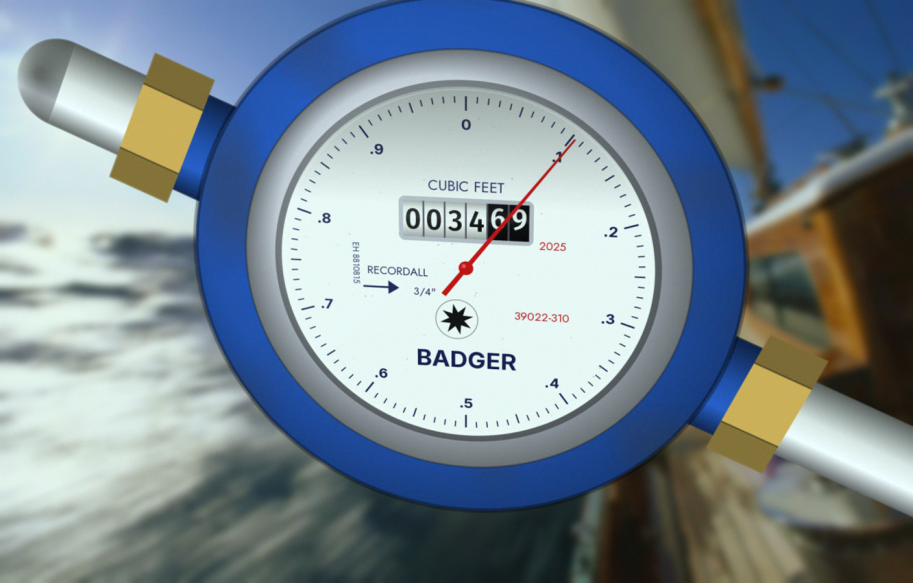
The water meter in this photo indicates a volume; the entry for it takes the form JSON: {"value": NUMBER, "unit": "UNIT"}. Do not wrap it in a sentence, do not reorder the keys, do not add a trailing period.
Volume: {"value": 3469.10, "unit": "ft³"}
